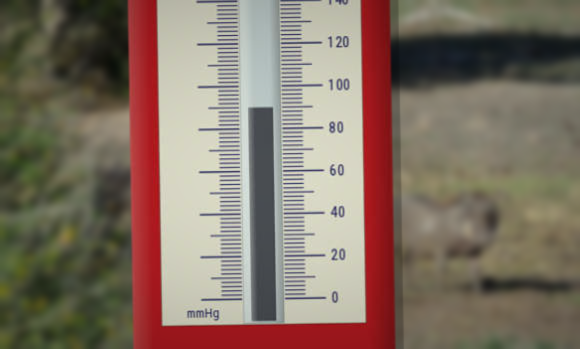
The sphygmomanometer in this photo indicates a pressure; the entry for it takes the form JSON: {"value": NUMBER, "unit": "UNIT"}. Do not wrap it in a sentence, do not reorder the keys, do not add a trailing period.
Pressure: {"value": 90, "unit": "mmHg"}
